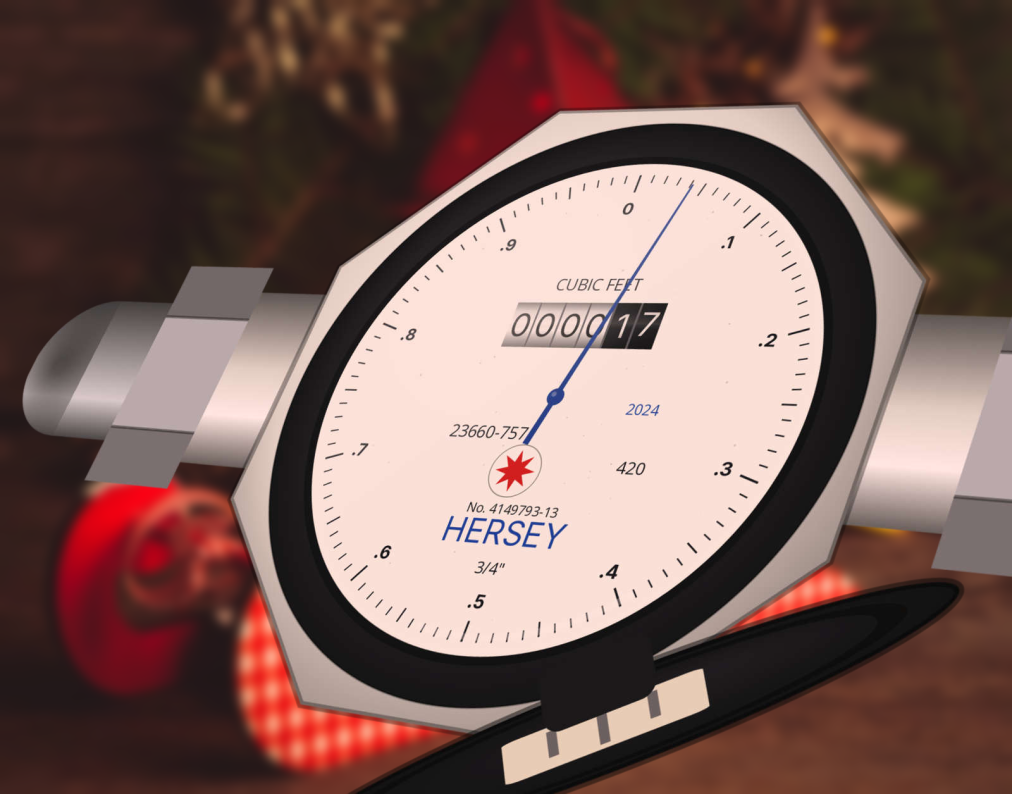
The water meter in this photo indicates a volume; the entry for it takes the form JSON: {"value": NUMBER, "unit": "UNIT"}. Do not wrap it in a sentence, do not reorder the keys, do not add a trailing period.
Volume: {"value": 17.04, "unit": "ft³"}
